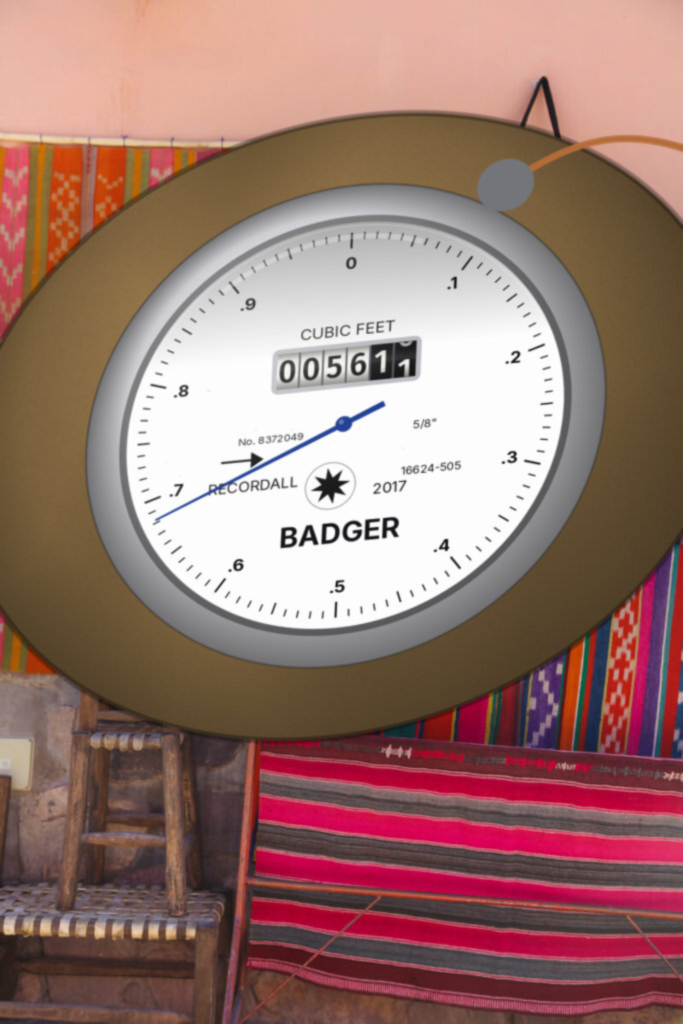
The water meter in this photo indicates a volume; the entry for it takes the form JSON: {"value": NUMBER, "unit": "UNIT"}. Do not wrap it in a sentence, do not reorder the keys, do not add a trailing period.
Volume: {"value": 5610.68, "unit": "ft³"}
